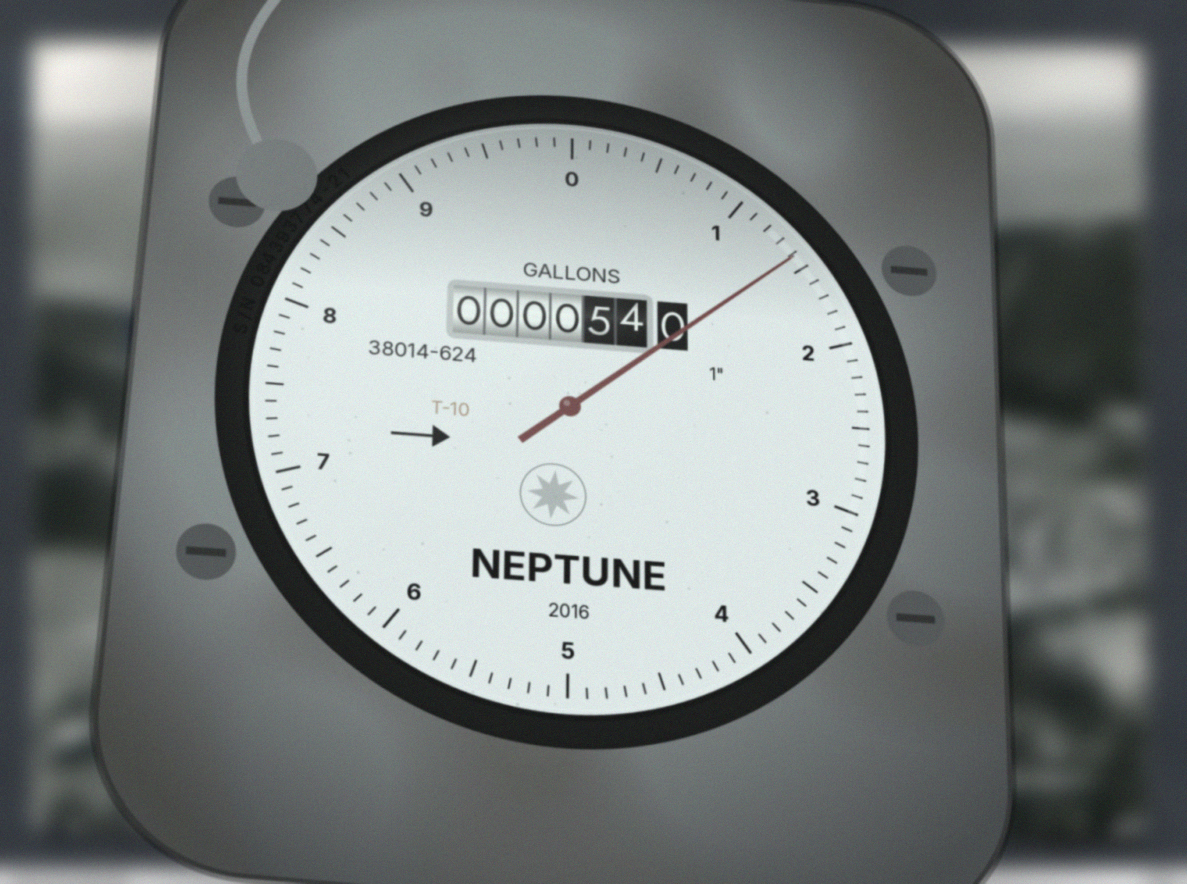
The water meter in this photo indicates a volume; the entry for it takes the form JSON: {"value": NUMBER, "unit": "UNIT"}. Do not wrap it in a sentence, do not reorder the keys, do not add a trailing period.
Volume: {"value": 541.4, "unit": "gal"}
